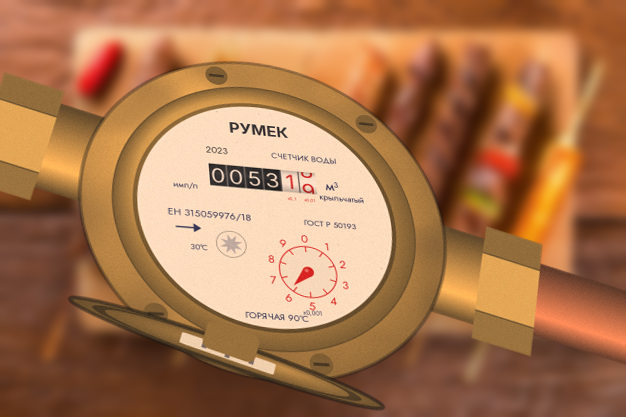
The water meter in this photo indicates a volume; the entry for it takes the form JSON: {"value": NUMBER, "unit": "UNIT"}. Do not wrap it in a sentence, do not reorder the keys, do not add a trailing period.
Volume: {"value": 53.186, "unit": "m³"}
